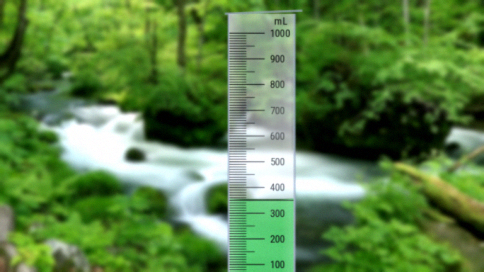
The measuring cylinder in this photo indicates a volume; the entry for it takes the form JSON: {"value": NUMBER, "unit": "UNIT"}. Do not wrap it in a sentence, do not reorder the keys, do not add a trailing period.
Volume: {"value": 350, "unit": "mL"}
